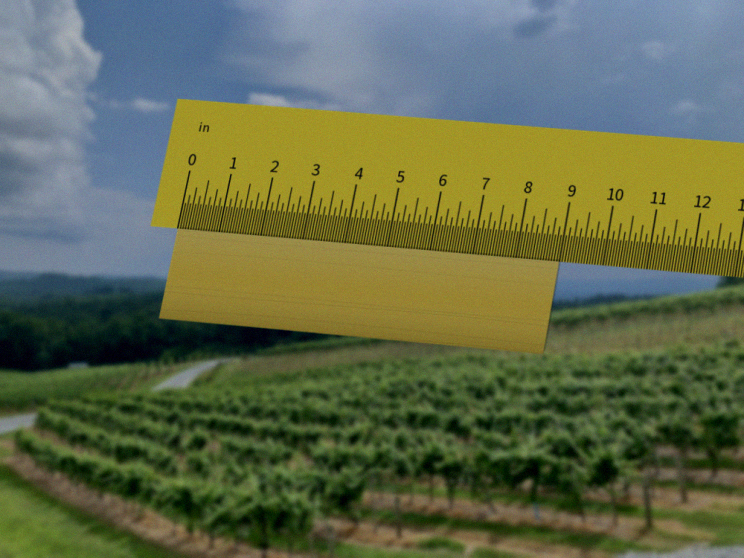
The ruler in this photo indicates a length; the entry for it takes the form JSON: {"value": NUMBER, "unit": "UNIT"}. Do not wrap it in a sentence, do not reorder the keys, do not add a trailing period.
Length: {"value": 9, "unit": "in"}
